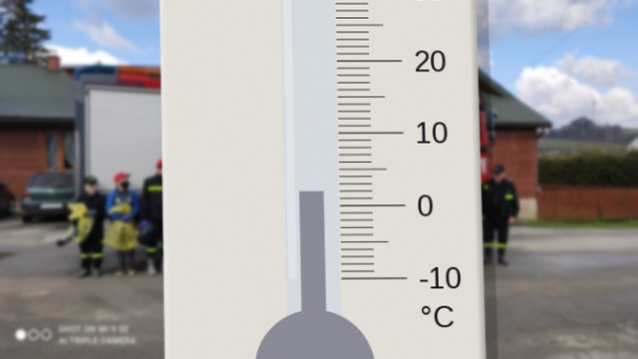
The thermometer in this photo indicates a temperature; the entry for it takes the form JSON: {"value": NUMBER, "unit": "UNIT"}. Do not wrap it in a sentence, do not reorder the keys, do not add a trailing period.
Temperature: {"value": 2, "unit": "°C"}
